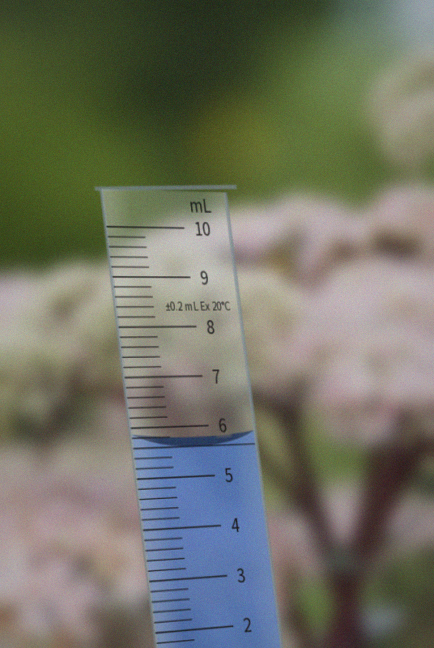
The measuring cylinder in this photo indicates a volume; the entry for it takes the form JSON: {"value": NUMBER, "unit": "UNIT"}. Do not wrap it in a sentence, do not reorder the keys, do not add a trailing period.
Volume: {"value": 5.6, "unit": "mL"}
